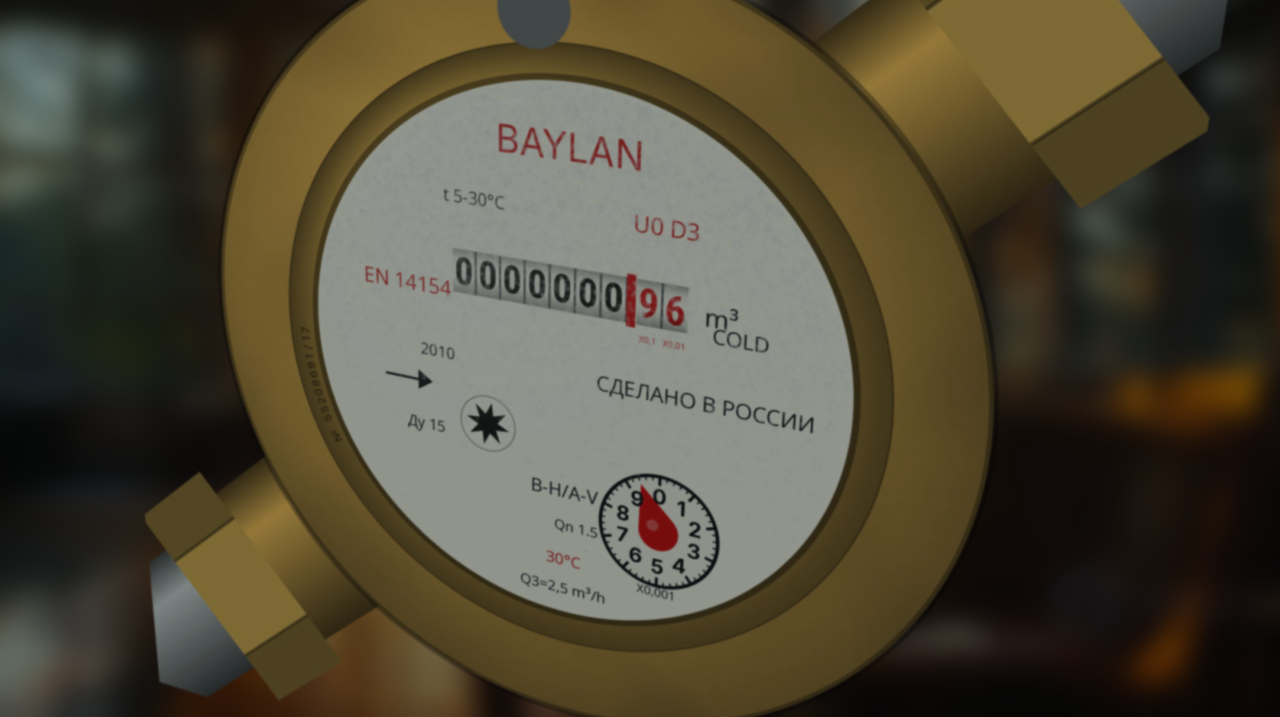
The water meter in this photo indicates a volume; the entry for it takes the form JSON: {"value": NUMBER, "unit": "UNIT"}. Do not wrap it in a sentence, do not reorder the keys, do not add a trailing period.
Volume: {"value": 0.959, "unit": "m³"}
